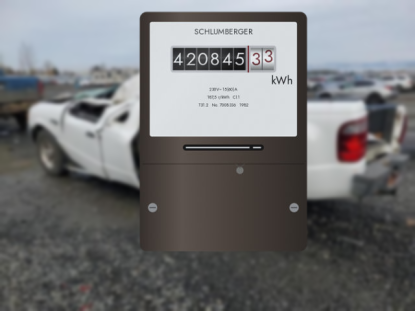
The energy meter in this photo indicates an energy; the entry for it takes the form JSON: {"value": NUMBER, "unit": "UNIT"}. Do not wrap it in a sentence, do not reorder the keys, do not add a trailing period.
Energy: {"value": 420845.33, "unit": "kWh"}
